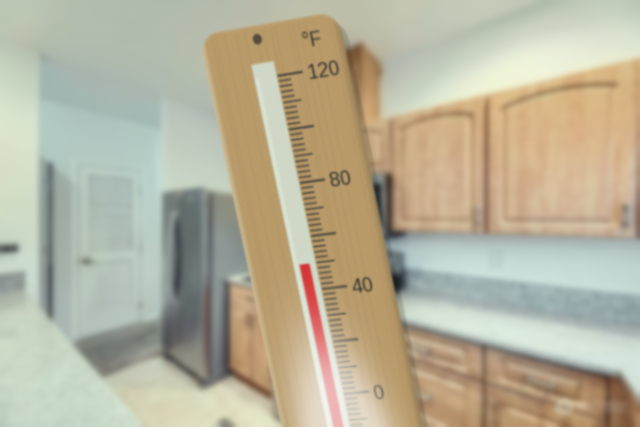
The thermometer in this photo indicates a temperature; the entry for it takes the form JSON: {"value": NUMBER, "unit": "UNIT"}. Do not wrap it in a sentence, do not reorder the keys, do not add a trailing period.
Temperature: {"value": 50, "unit": "°F"}
